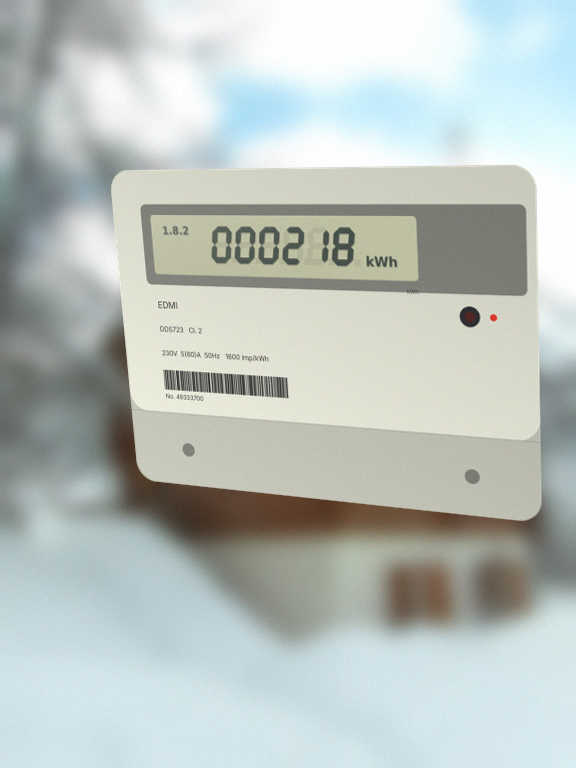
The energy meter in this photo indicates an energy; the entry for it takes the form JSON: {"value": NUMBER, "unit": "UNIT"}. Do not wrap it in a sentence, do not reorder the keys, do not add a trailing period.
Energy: {"value": 218, "unit": "kWh"}
